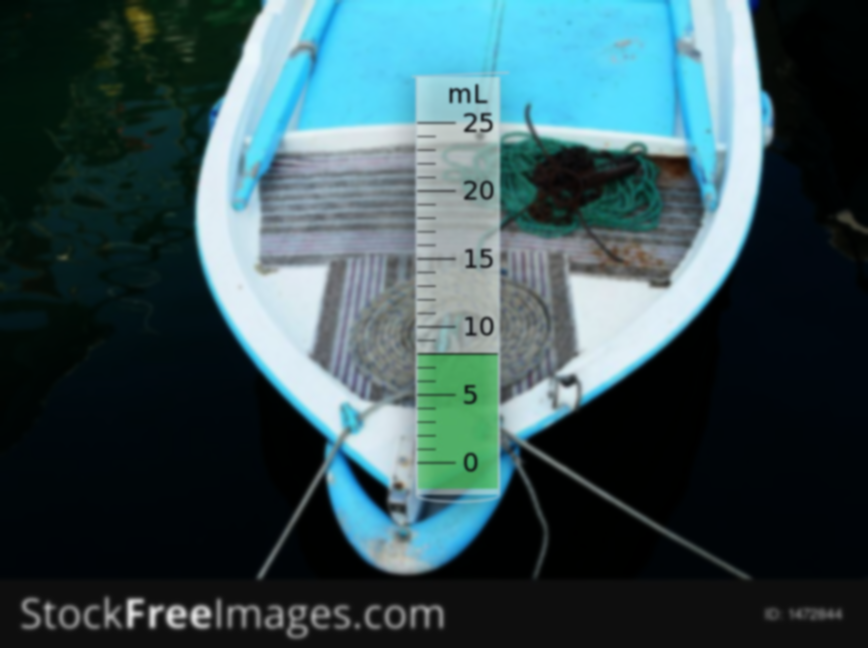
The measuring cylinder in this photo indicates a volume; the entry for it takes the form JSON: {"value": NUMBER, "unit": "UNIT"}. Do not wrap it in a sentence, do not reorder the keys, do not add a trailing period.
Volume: {"value": 8, "unit": "mL"}
